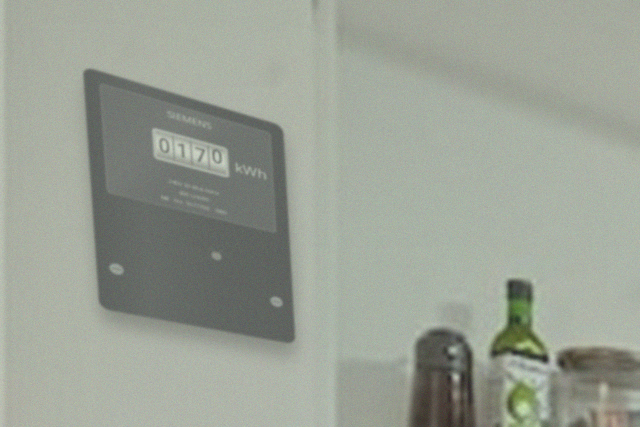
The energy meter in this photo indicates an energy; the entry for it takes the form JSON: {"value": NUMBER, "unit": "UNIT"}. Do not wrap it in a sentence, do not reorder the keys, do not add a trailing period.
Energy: {"value": 170, "unit": "kWh"}
